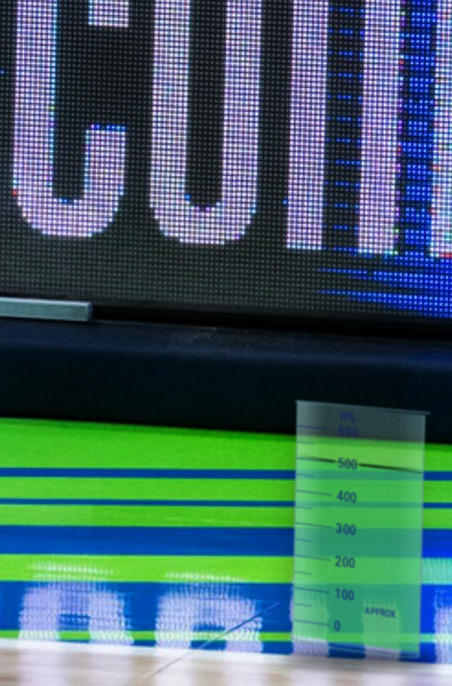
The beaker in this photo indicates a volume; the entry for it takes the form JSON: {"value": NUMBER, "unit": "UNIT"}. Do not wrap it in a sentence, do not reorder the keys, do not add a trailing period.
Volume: {"value": 500, "unit": "mL"}
